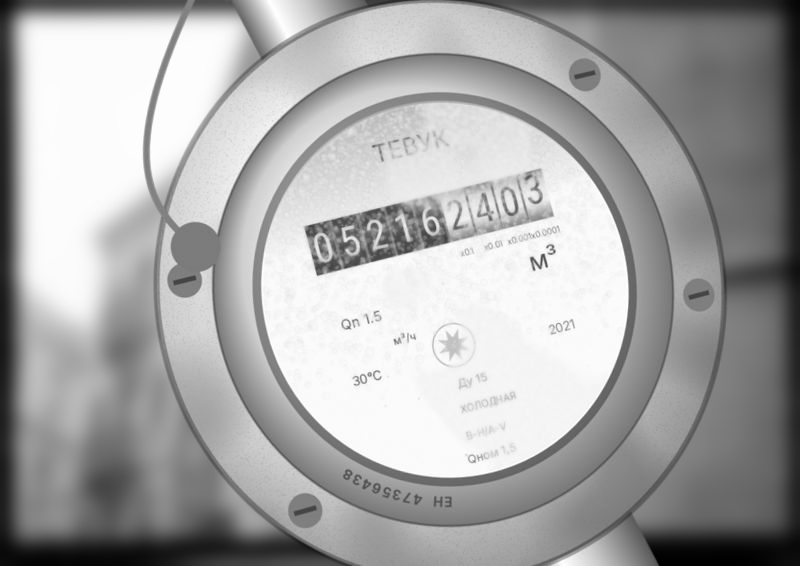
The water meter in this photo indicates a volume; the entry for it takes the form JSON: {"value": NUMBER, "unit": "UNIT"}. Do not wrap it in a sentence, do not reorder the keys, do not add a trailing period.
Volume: {"value": 5216.2403, "unit": "m³"}
